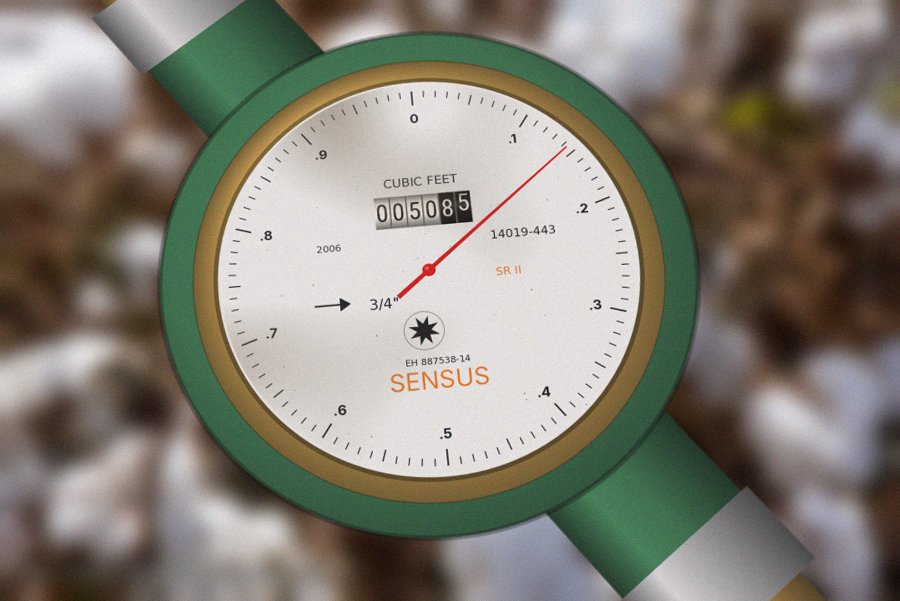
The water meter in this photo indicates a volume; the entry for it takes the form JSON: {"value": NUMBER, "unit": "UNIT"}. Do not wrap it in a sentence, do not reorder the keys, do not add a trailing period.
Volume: {"value": 5085.14, "unit": "ft³"}
